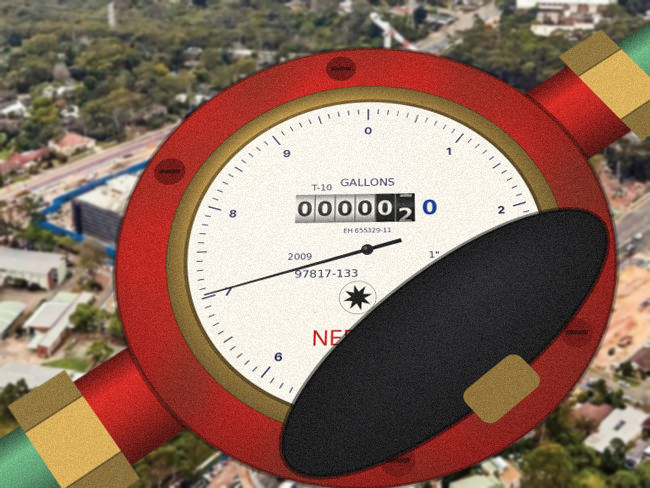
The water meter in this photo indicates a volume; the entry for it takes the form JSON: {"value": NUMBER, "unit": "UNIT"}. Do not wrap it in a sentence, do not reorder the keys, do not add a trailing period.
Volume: {"value": 17.0, "unit": "gal"}
